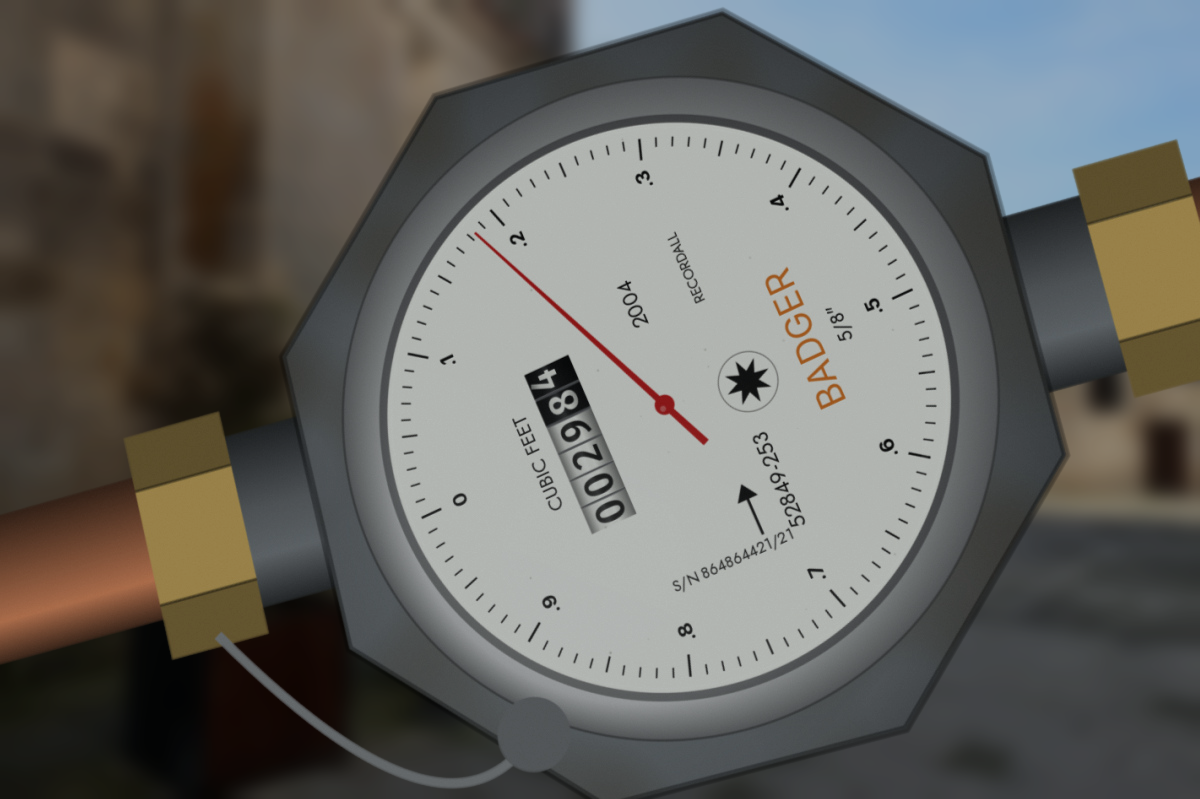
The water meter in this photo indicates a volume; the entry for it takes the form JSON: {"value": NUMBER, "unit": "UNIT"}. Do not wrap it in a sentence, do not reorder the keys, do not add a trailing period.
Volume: {"value": 2984.18, "unit": "ft³"}
